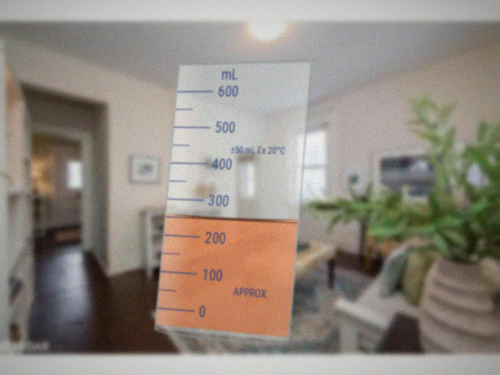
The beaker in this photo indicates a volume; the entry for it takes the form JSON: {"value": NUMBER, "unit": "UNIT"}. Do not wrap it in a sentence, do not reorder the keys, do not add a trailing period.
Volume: {"value": 250, "unit": "mL"}
